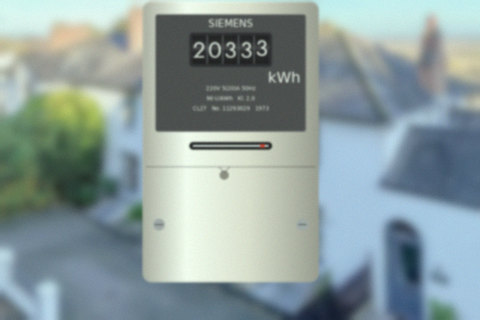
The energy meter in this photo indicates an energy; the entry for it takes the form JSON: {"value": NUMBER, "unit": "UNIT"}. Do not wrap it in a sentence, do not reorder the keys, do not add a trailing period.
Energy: {"value": 20333, "unit": "kWh"}
